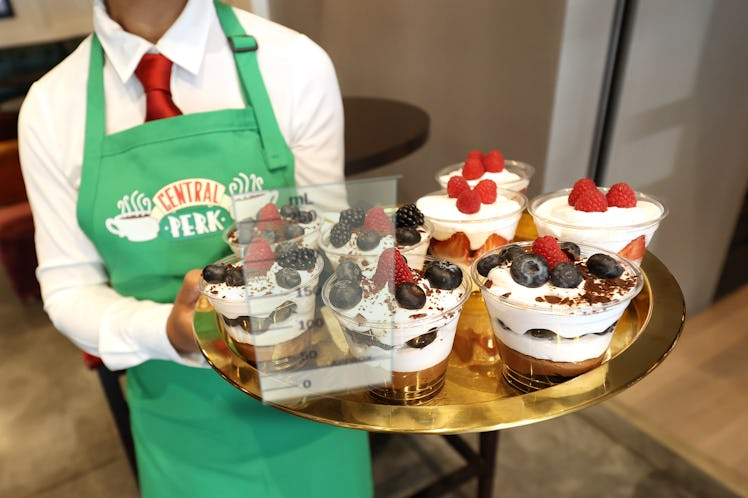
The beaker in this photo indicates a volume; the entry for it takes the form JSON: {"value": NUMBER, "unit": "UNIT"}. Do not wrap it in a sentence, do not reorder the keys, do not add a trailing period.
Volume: {"value": 25, "unit": "mL"}
